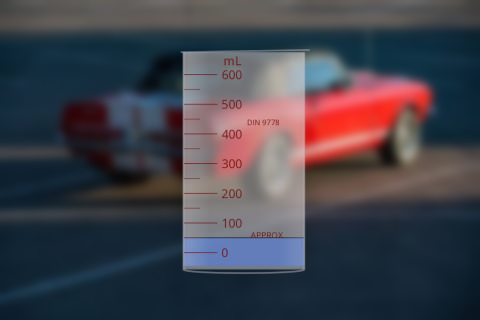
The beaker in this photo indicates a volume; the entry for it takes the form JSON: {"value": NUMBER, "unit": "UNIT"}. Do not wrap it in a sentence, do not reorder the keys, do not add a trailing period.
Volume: {"value": 50, "unit": "mL"}
